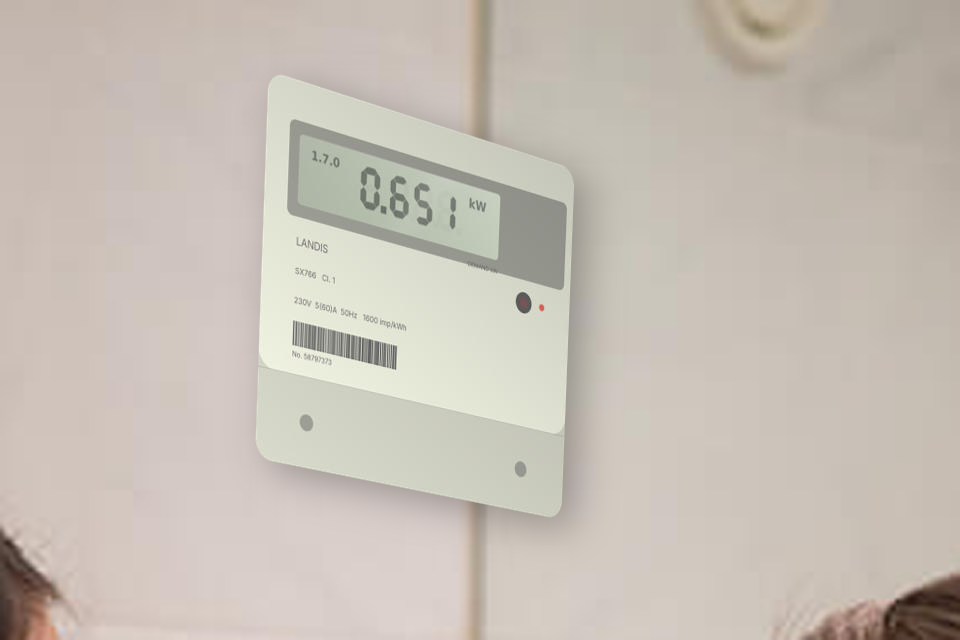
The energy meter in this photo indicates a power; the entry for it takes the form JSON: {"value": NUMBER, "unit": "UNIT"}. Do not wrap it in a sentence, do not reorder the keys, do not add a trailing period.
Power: {"value": 0.651, "unit": "kW"}
